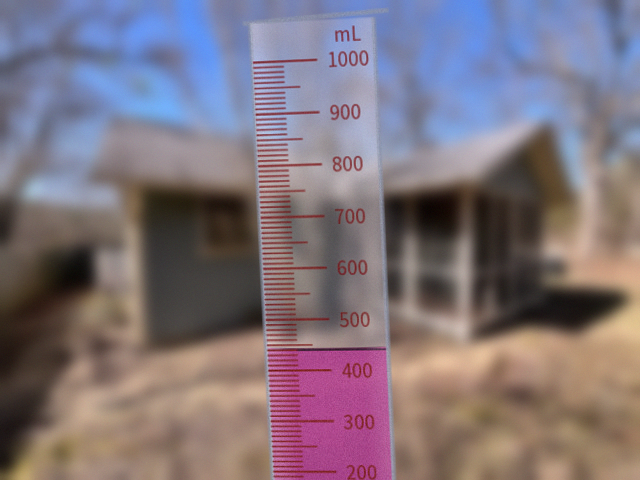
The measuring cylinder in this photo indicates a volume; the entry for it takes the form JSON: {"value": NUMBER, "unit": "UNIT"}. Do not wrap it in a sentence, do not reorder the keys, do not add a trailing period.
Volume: {"value": 440, "unit": "mL"}
